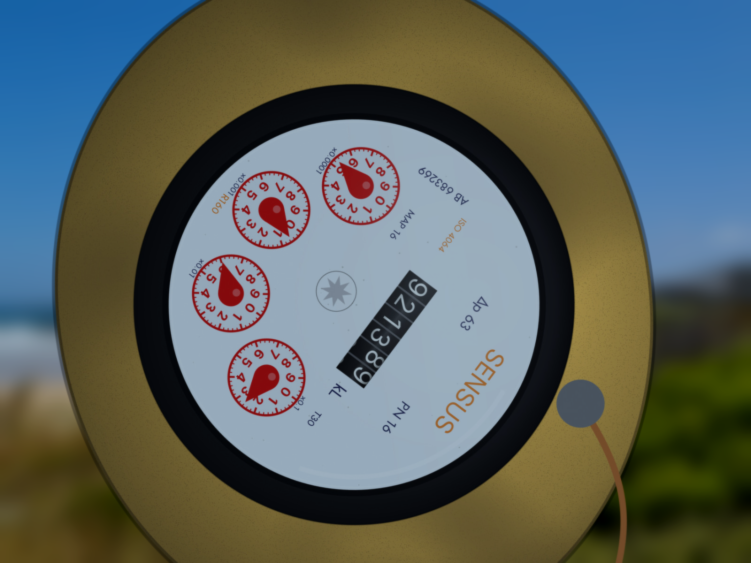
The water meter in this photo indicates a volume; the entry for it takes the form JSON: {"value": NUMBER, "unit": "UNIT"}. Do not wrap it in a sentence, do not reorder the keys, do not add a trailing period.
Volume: {"value": 921389.2605, "unit": "kL"}
